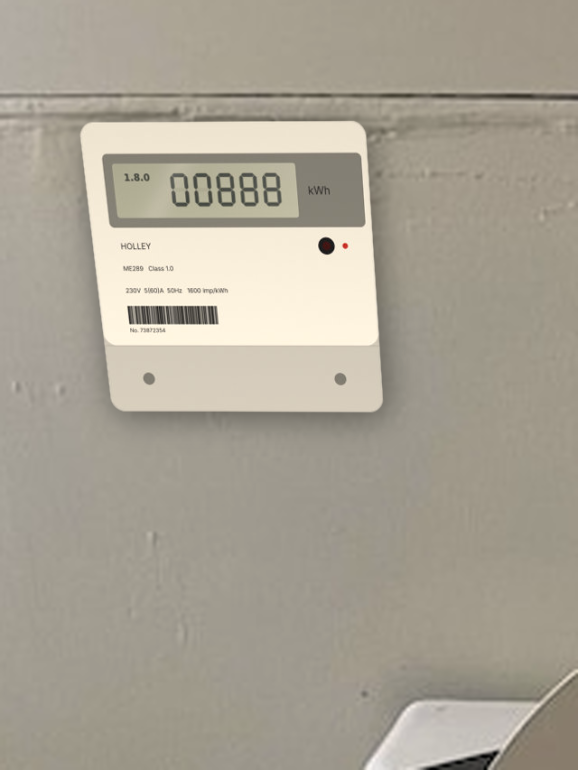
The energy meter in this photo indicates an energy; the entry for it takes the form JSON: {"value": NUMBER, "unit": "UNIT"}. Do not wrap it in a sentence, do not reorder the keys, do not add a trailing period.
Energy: {"value": 888, "unit": "kWh"}
